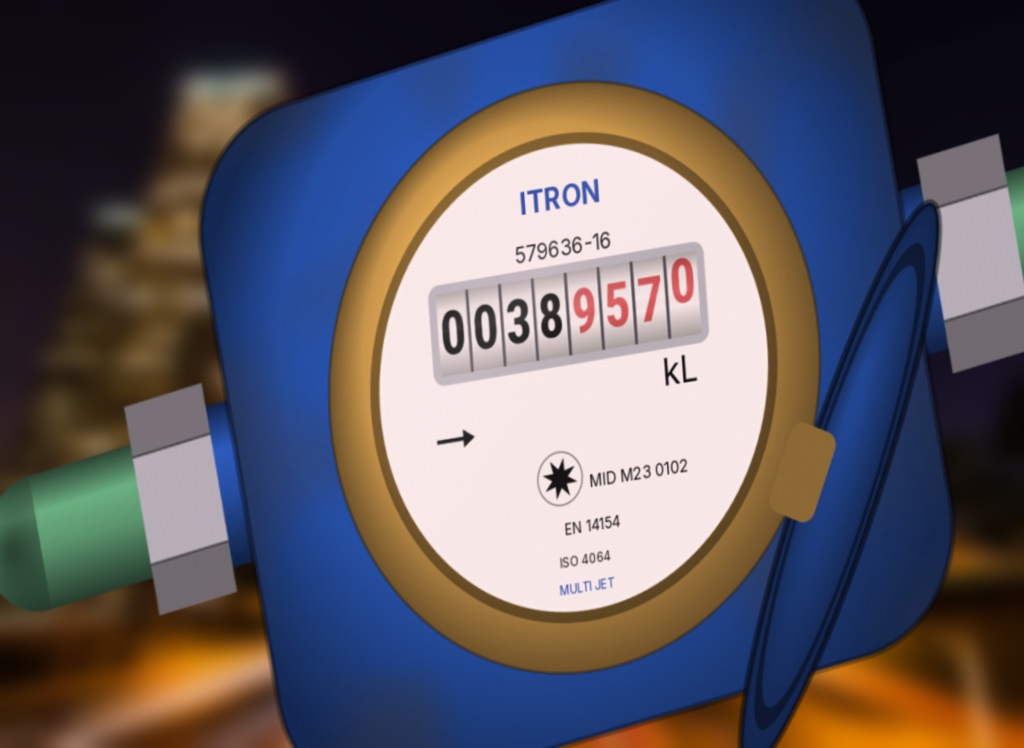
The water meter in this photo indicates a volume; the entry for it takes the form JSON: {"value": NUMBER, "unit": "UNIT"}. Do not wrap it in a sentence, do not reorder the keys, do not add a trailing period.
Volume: {"value": 38.9570, "unit": "kL"}
